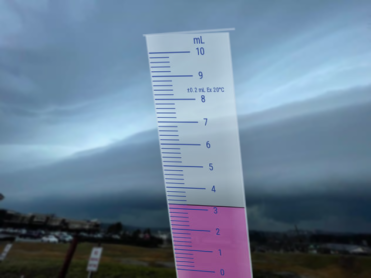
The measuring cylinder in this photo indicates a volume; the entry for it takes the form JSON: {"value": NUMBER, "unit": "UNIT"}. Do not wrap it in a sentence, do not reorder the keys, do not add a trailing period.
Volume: {"value": 3.2, "unit": "mL"}
